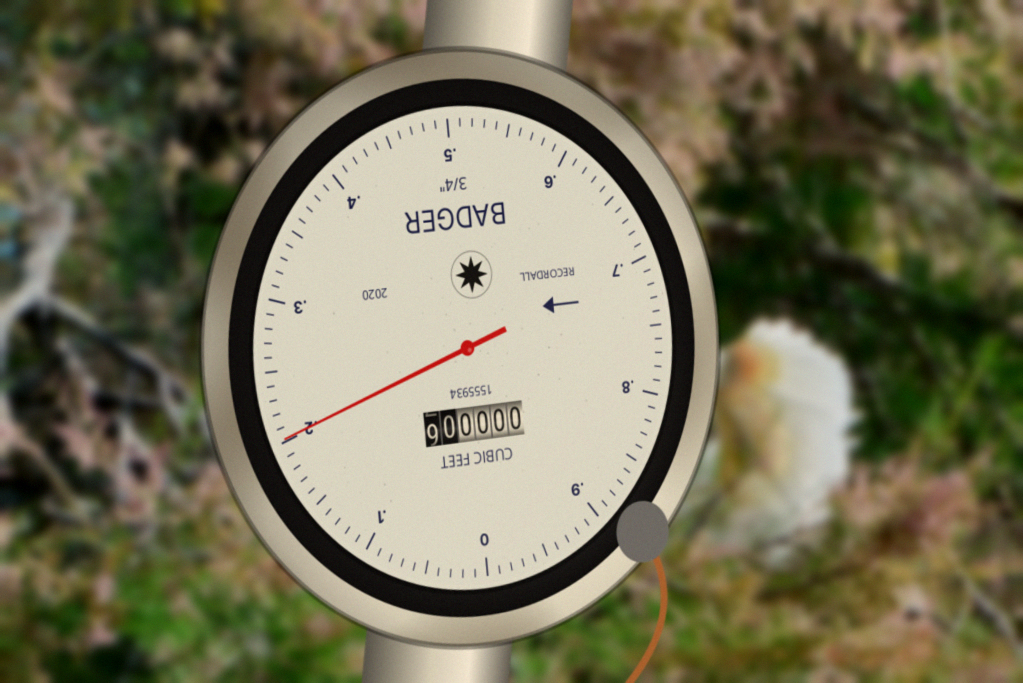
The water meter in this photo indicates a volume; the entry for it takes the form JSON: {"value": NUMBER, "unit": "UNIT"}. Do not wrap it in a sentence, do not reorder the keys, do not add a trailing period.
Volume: {"value": 6.20, "unit": "ft³"}
